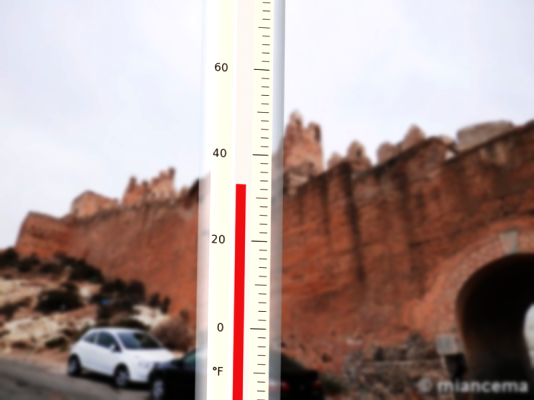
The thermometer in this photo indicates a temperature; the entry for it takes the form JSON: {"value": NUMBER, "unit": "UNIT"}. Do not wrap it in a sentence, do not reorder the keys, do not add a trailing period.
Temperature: {"value": 33, "unit": "°F"}
